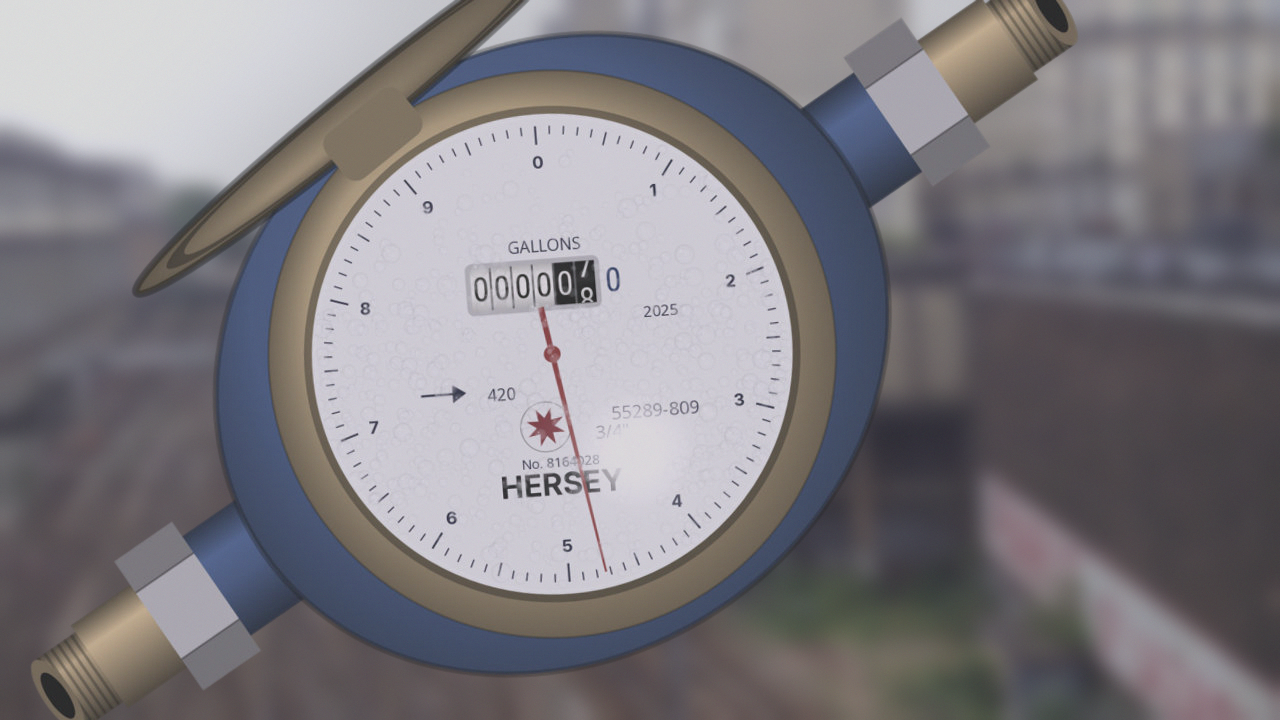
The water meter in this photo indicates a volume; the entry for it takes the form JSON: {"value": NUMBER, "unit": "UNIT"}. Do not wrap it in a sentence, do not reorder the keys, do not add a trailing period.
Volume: {"value": 74.7, "unit": "gal"}
